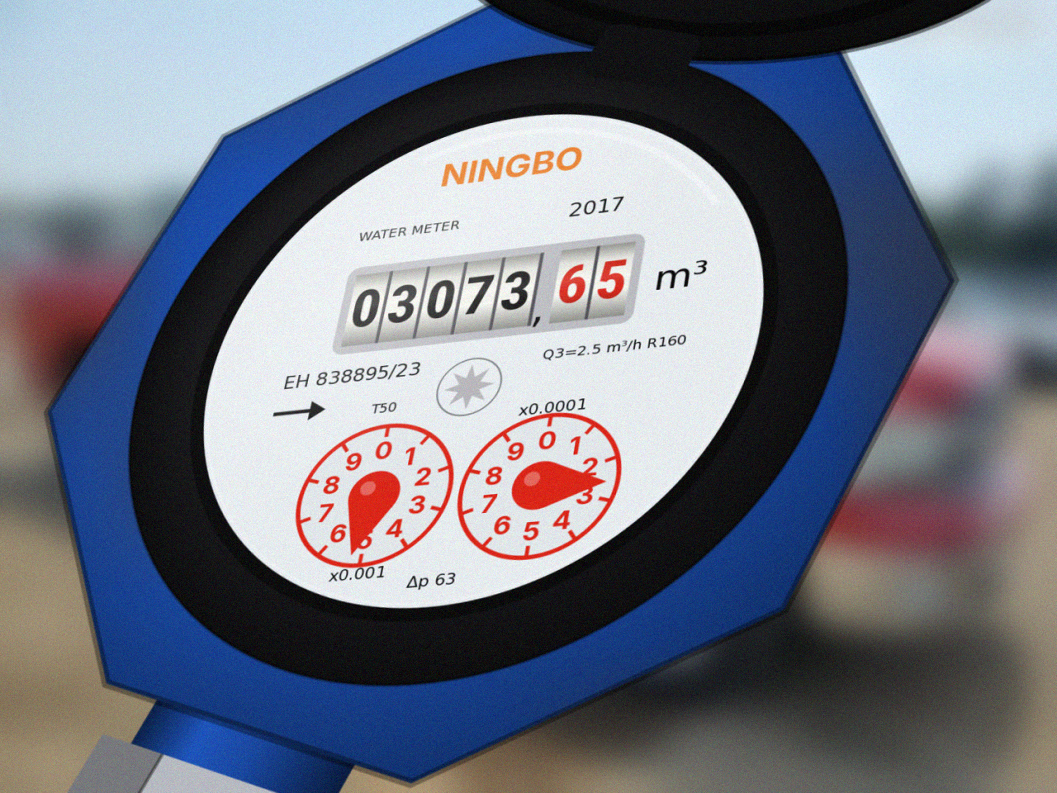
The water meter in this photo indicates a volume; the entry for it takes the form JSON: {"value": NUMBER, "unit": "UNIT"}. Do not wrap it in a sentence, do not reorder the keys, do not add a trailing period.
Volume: {"value": 3073.6552, "unit": "m³"}
